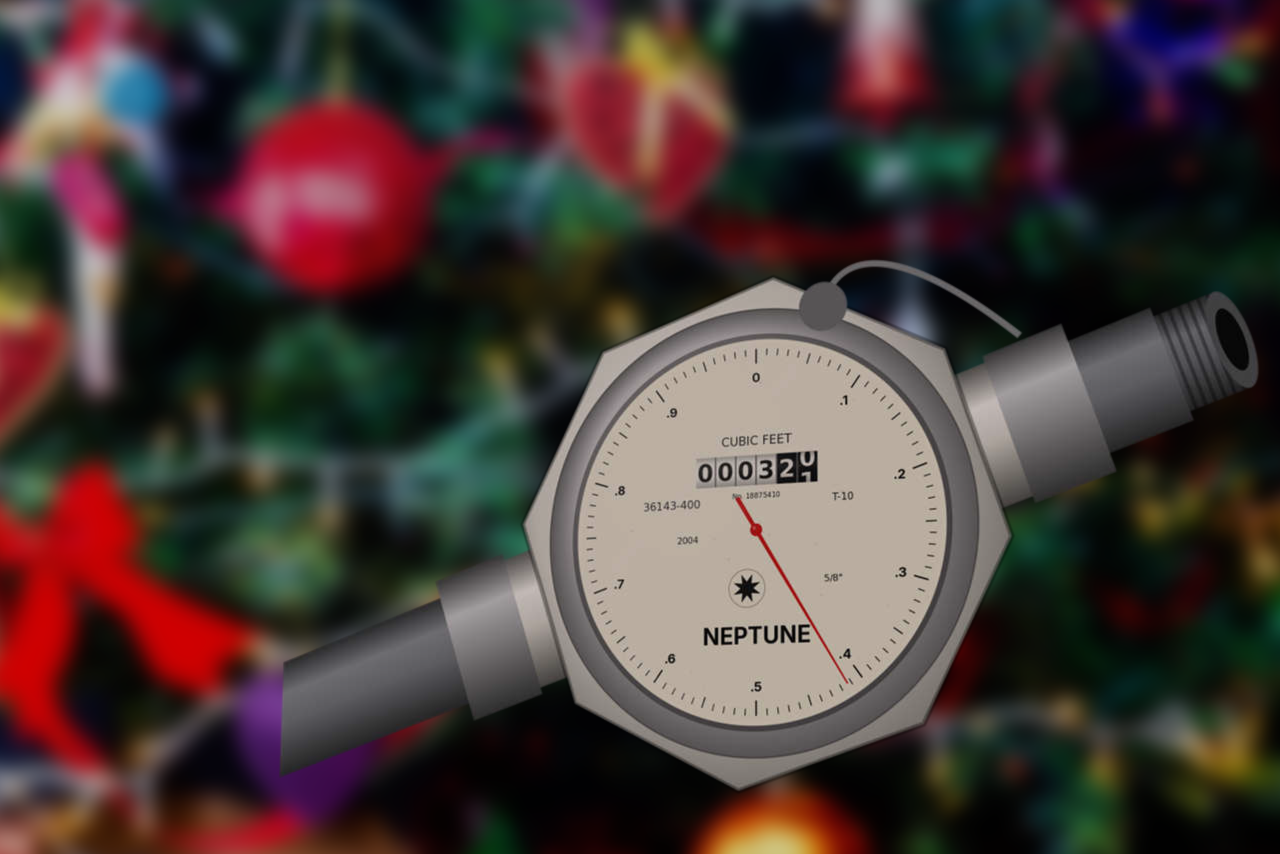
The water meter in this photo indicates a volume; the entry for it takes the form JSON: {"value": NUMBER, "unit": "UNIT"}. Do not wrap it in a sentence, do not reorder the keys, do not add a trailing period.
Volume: {"value": 320.41, "unit": "ft³"}
